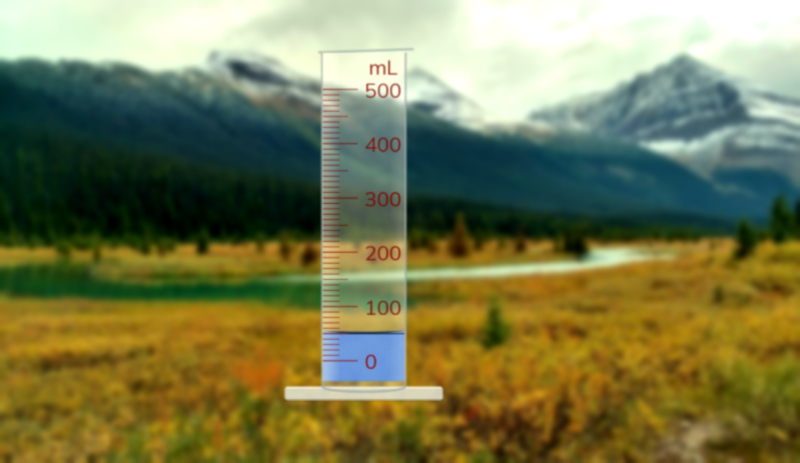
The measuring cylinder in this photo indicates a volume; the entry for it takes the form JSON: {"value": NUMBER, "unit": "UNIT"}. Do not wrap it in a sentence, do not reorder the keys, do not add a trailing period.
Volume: {"value": 50, "unit": "mL"}
